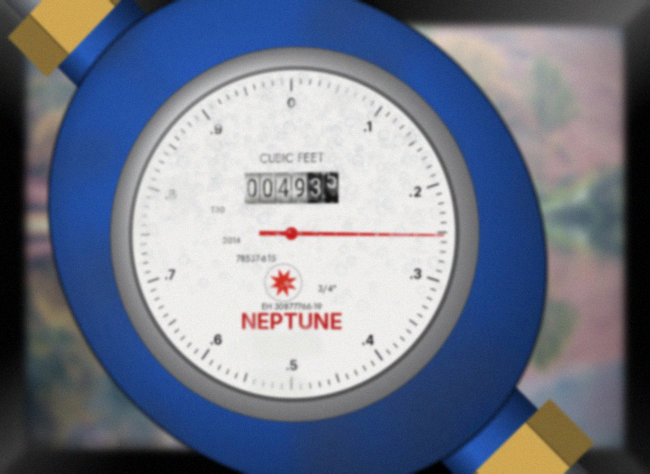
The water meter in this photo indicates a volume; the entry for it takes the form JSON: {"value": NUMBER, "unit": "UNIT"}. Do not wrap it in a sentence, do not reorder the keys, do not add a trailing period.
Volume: {"value": 4935.25, "unit": "ft³"}
